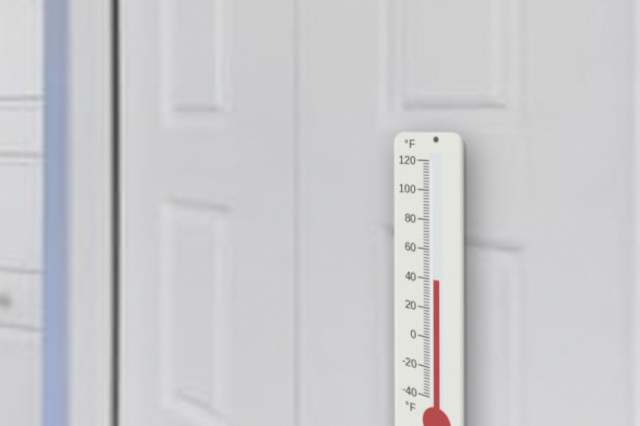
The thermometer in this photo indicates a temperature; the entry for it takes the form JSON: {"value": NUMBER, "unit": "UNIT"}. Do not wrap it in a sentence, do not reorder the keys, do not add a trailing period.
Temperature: {"value": 40, "unit": "°F"}
